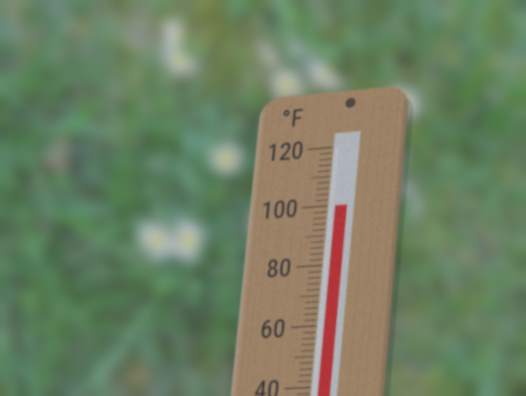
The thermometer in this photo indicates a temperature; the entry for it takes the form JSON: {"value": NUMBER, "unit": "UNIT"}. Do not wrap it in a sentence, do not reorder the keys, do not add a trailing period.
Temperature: {"value": 100, "unit": "°F"}
